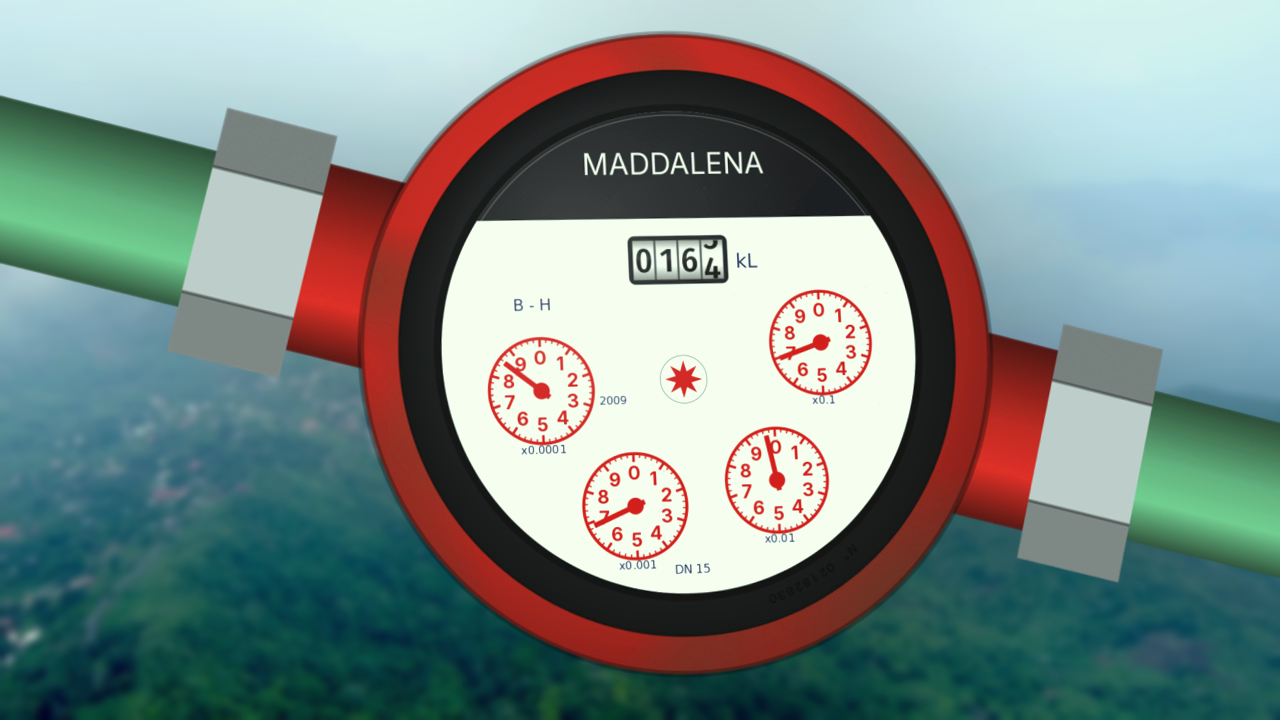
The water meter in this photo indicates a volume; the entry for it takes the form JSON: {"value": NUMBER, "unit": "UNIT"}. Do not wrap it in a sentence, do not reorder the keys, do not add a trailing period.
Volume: {"value": 163.6968, "unit": "kL"}
